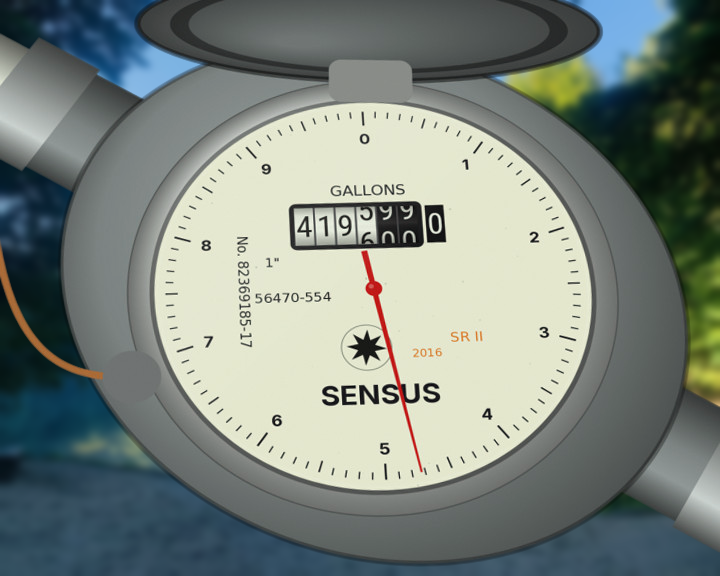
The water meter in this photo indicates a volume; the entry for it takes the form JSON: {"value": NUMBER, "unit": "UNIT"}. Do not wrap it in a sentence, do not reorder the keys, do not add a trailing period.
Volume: {"value": 4195994.7, "unit": "gal"}
